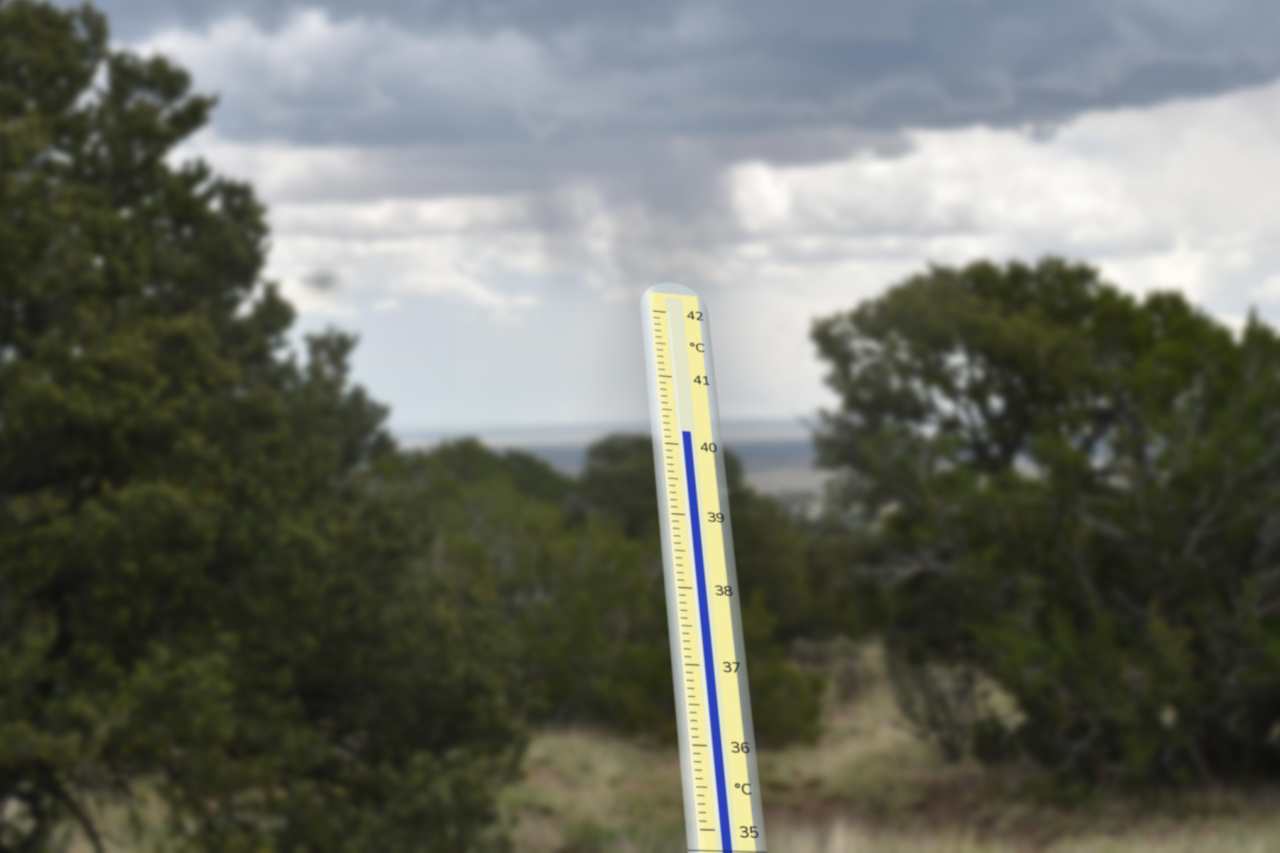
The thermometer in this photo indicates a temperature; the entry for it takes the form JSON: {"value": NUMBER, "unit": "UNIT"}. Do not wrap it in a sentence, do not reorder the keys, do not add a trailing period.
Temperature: {"value": 40.2, "unit": "°C"}
